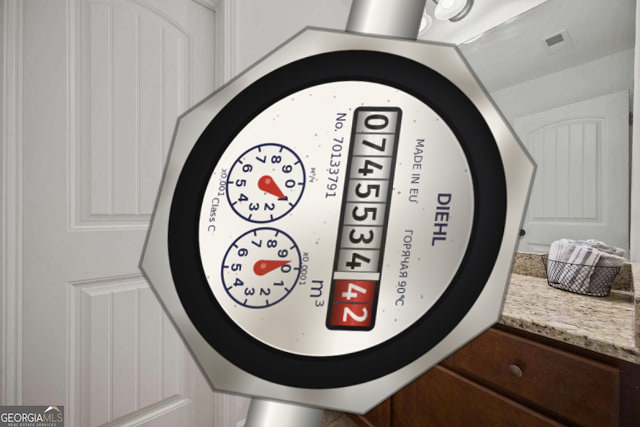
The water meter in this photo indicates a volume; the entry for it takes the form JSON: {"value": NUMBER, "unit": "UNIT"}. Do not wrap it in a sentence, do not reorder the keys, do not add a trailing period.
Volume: {"value": 745534.4209, "unit": "m³"}
